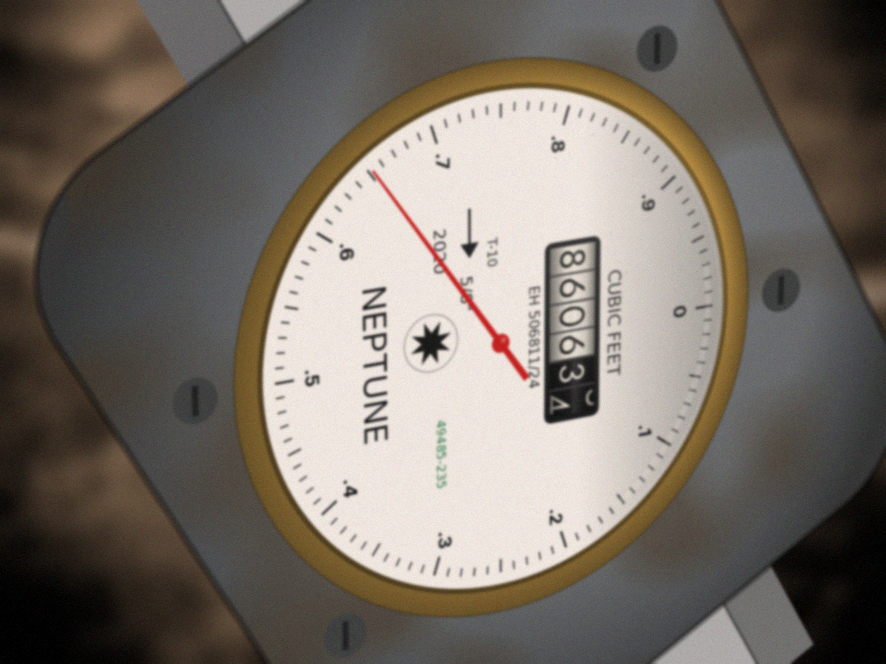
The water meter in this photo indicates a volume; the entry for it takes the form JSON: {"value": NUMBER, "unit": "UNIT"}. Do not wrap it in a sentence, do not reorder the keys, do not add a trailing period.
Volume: {"value": 860633.65, "unit": "ft³"}
